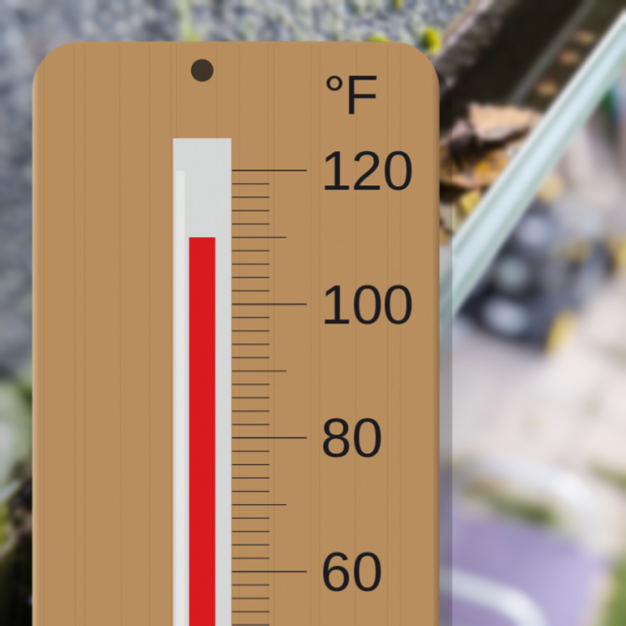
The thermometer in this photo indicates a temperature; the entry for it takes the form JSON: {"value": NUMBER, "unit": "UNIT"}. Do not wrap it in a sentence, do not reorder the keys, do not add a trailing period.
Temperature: {"value": 110, "unit": "°F"}
